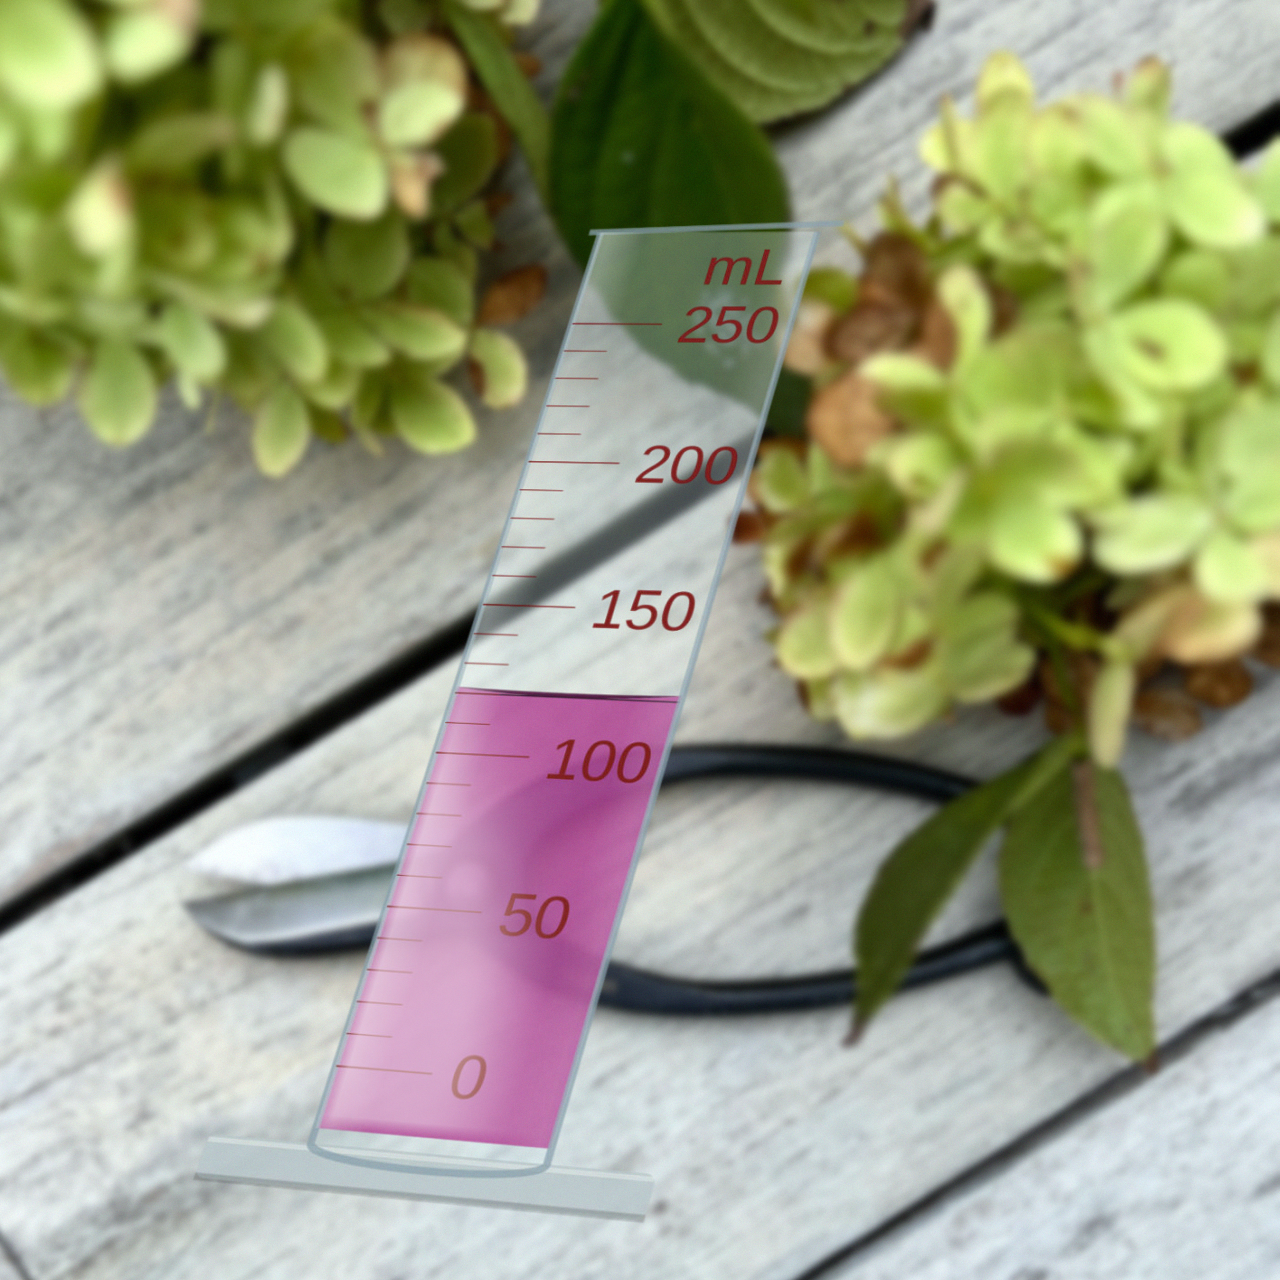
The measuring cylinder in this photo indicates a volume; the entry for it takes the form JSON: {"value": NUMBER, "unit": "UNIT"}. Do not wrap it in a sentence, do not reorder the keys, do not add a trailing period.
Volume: {"value": 120, "unit": "mL"}
